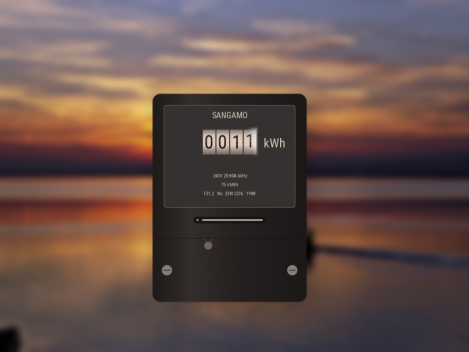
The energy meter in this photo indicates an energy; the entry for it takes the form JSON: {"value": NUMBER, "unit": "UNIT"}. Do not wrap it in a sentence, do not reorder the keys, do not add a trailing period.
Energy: {"value": 11, "unit": "kWh"}
